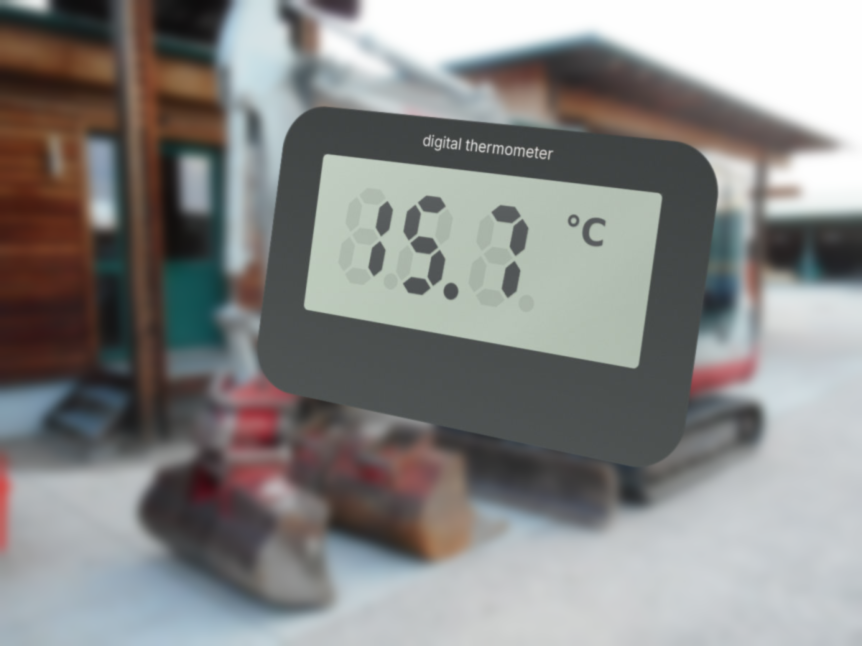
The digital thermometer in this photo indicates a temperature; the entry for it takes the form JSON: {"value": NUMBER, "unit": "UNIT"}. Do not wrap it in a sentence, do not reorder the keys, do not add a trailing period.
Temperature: {"value": 15.7, "unit": "°C"}
